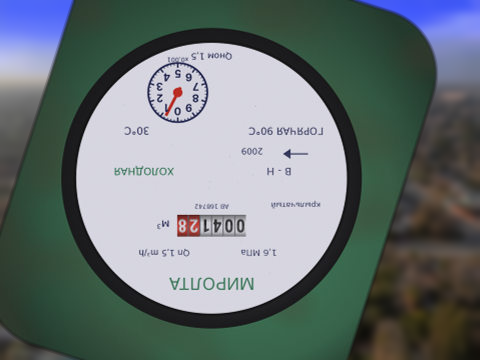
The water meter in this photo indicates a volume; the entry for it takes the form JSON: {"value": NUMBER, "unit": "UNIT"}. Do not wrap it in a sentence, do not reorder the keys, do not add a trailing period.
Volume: {"value": 41.280, "unit": "m³"}
